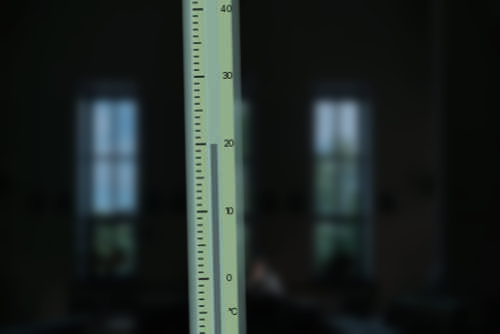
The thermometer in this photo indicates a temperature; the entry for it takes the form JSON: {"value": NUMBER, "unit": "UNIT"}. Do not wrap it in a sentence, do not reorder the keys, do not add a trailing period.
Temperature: {"value": 20, "unit": "°C"}
